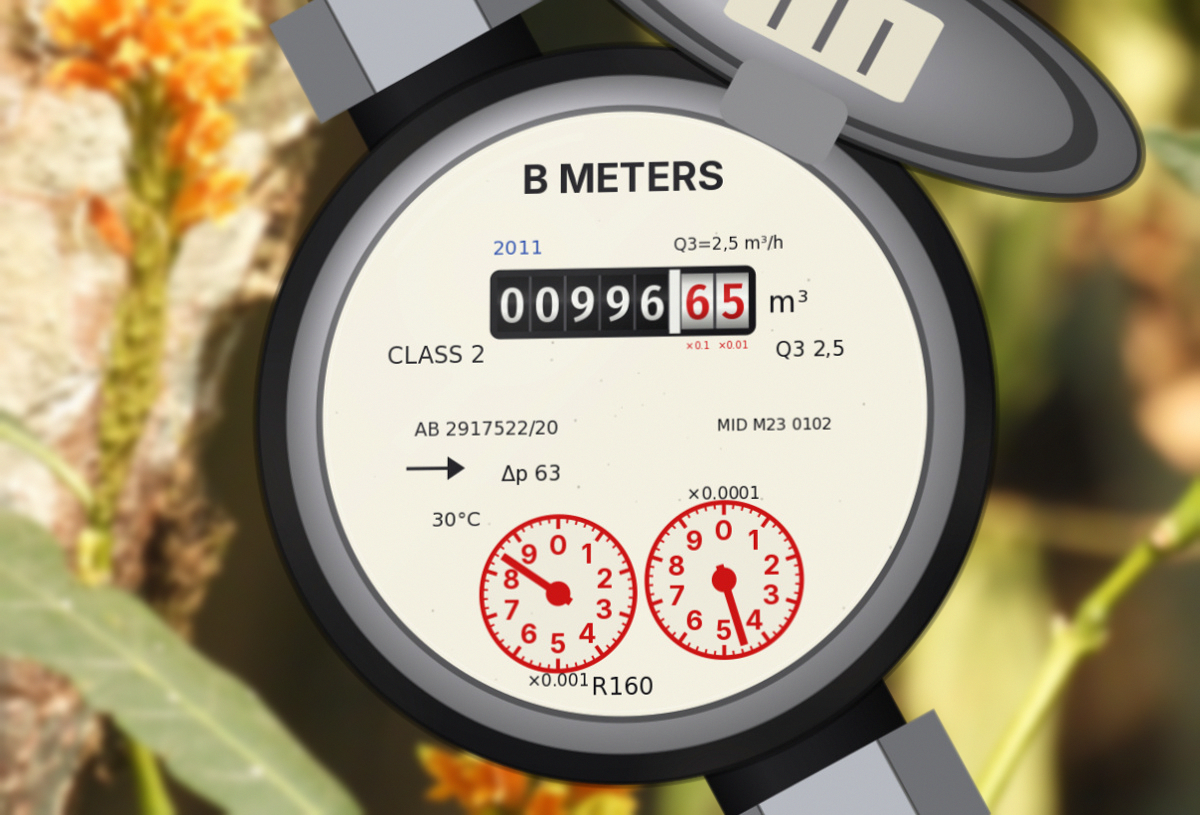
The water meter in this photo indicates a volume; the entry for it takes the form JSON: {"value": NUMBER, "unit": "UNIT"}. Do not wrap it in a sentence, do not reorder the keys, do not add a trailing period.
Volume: {"value": 996.6584, "unit": "m³"}
